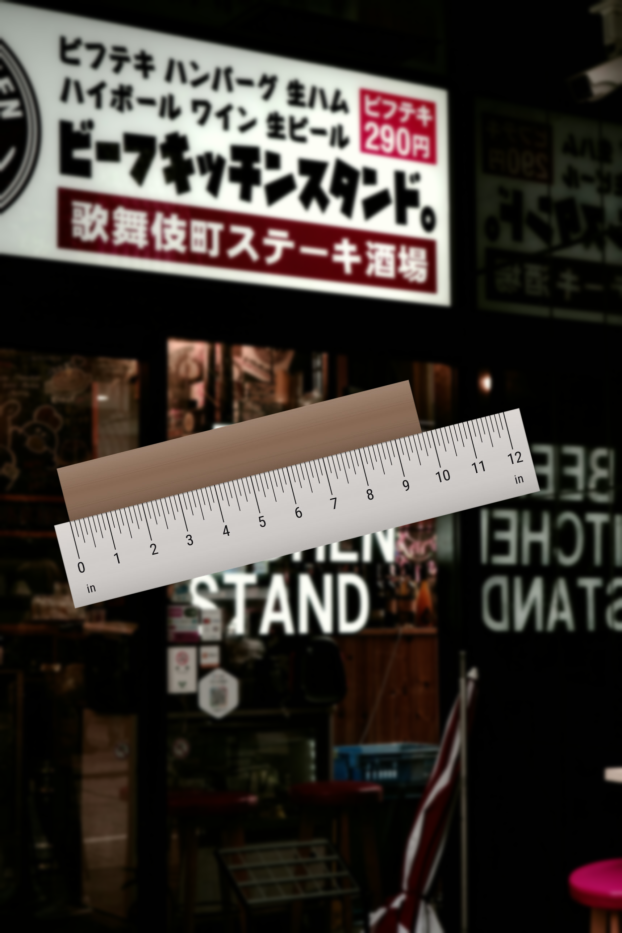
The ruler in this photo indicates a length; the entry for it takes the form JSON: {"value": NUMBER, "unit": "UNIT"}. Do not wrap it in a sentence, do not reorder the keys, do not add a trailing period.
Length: {"value": 9.75, "unit": "in"}
